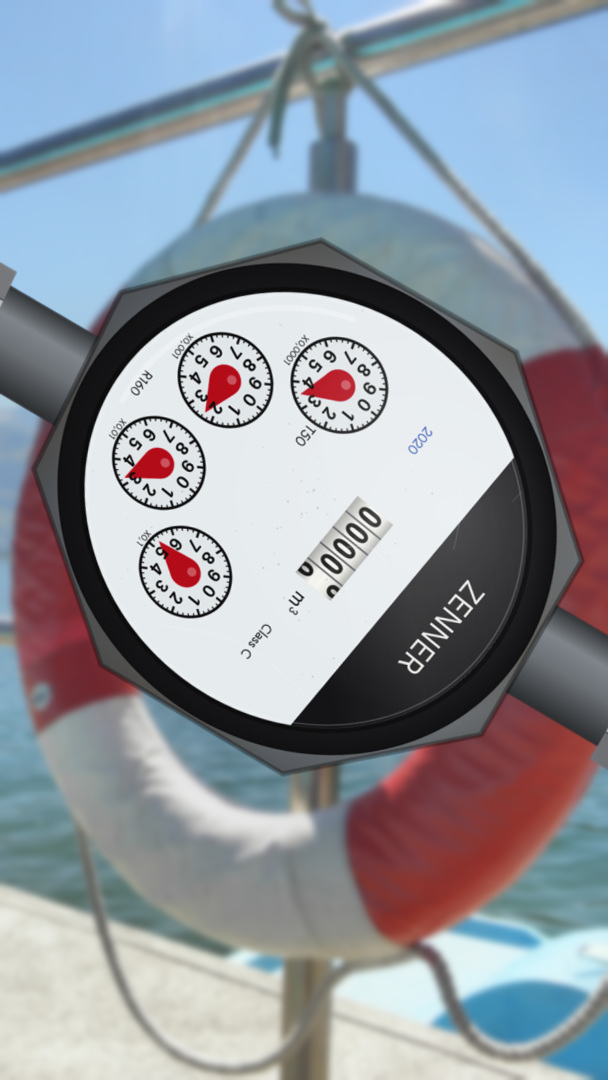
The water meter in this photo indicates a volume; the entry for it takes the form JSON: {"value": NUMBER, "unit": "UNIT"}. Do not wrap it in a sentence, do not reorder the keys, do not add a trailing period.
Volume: {"value": 8.5323, "unit": "m³"}
